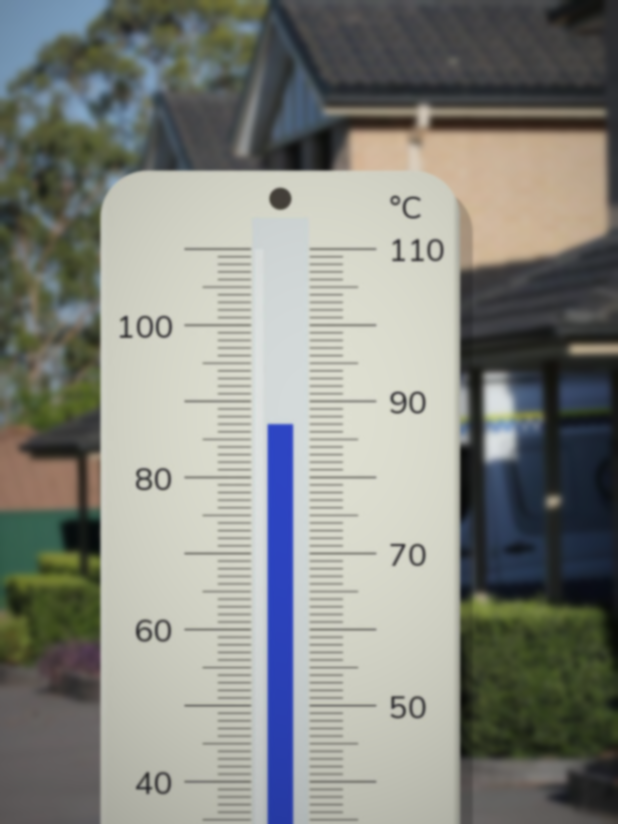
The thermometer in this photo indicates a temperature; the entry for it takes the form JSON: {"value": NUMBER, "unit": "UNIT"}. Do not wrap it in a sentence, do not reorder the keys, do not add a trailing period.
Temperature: {"value": 87, "unit": "°C"}
